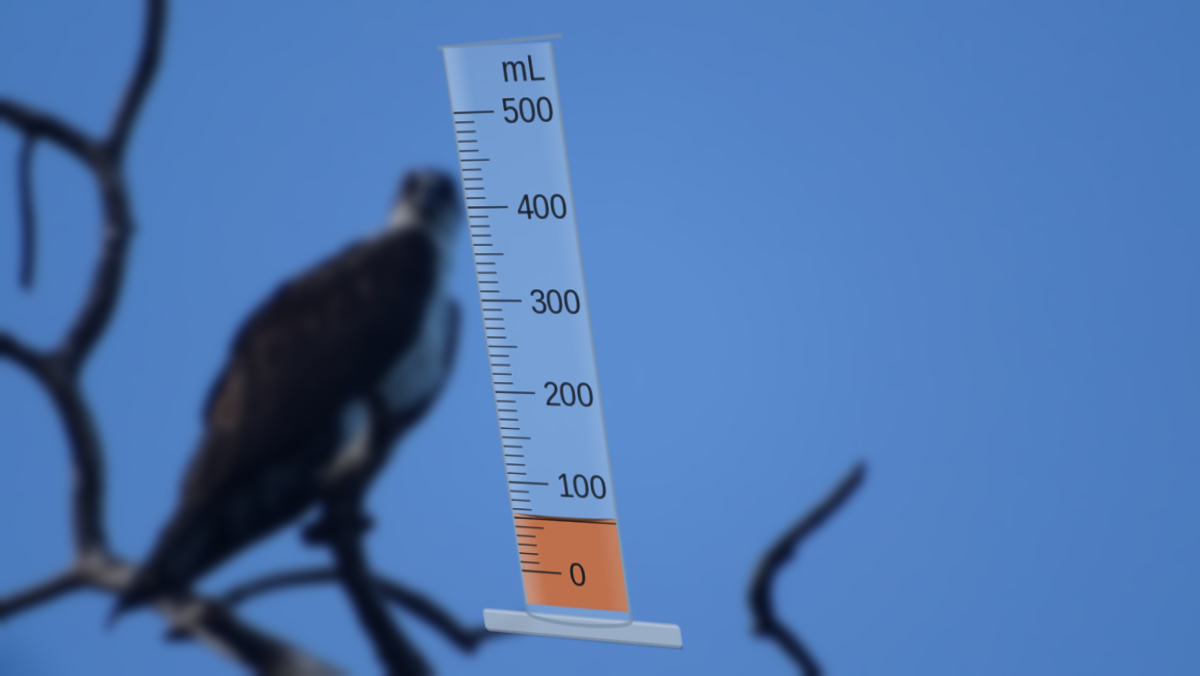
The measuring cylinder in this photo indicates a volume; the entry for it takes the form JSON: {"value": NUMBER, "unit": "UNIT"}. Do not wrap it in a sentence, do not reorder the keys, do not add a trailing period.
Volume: {"value": 60, "unit": "mL"}
